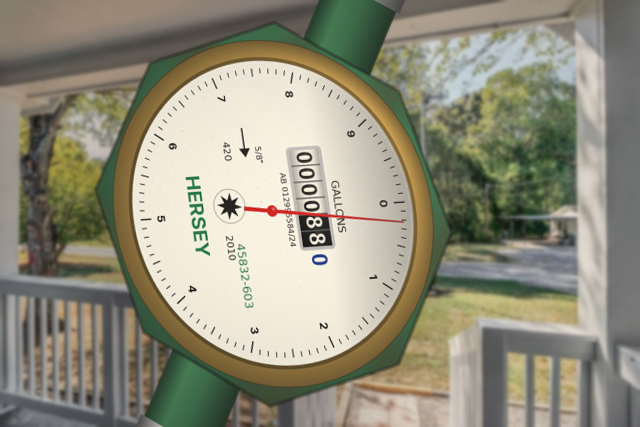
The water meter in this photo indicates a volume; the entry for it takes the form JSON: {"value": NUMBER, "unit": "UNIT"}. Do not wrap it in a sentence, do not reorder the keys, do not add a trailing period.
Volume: {"value": 880.2, "unit": "gal"}
